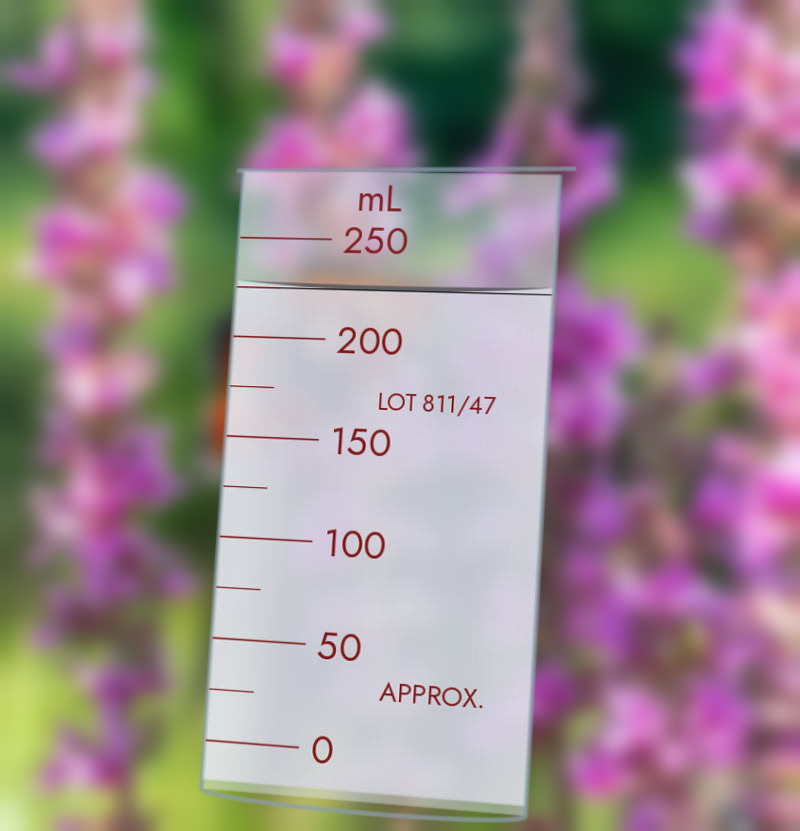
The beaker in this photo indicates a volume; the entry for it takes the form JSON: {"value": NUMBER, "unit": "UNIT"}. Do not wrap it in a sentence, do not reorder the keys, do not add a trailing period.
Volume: {"value": 225, "unit": "mL"}
